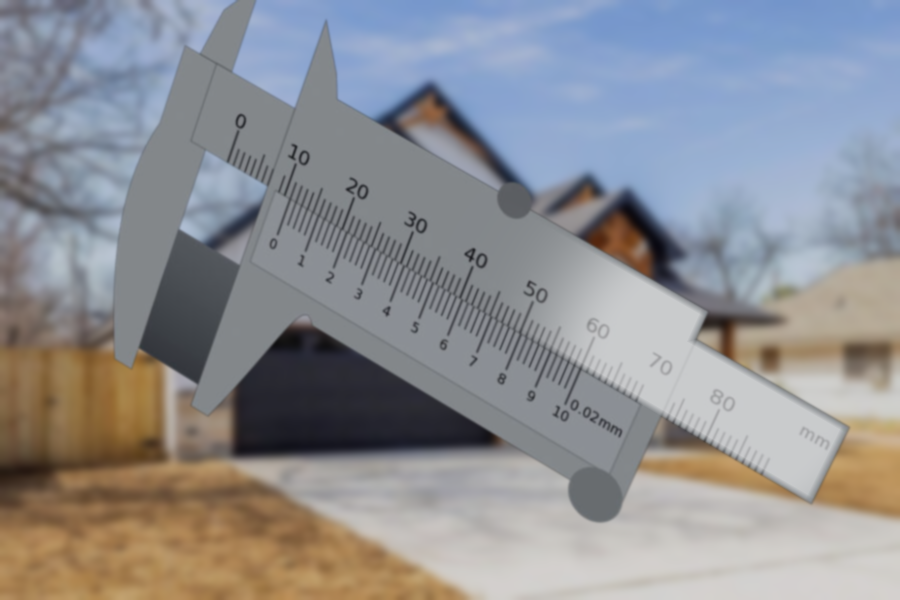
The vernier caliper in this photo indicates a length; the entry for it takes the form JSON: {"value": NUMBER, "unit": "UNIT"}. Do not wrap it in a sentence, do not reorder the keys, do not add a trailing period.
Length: {"value": 11.0, "unit": "mm"}
